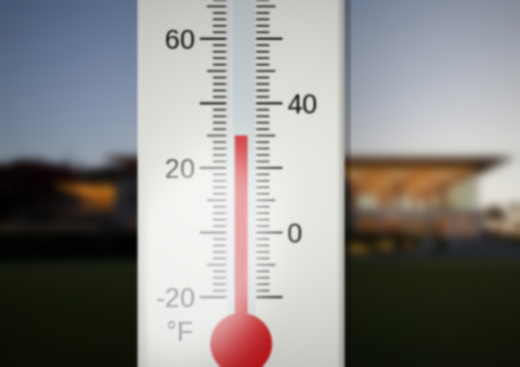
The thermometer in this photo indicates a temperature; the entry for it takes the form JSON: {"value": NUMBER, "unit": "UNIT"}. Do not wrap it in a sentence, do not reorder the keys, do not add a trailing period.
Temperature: {"value": 30, "unit": "°F"}
